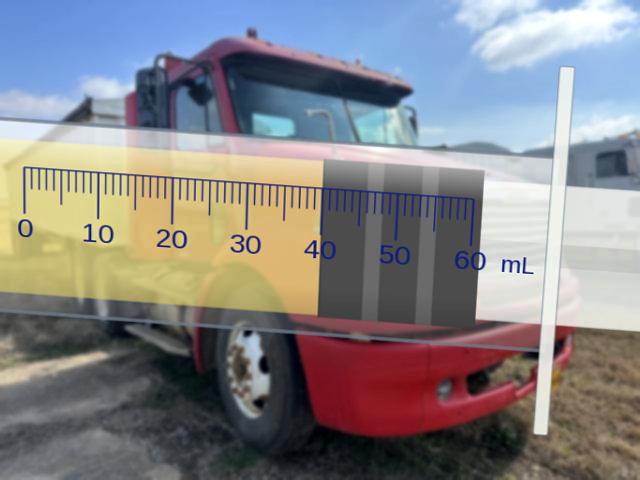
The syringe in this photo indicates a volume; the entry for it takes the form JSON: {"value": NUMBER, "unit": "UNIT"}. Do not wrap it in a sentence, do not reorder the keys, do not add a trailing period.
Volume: {"value": 40, "unit": "mL"}
